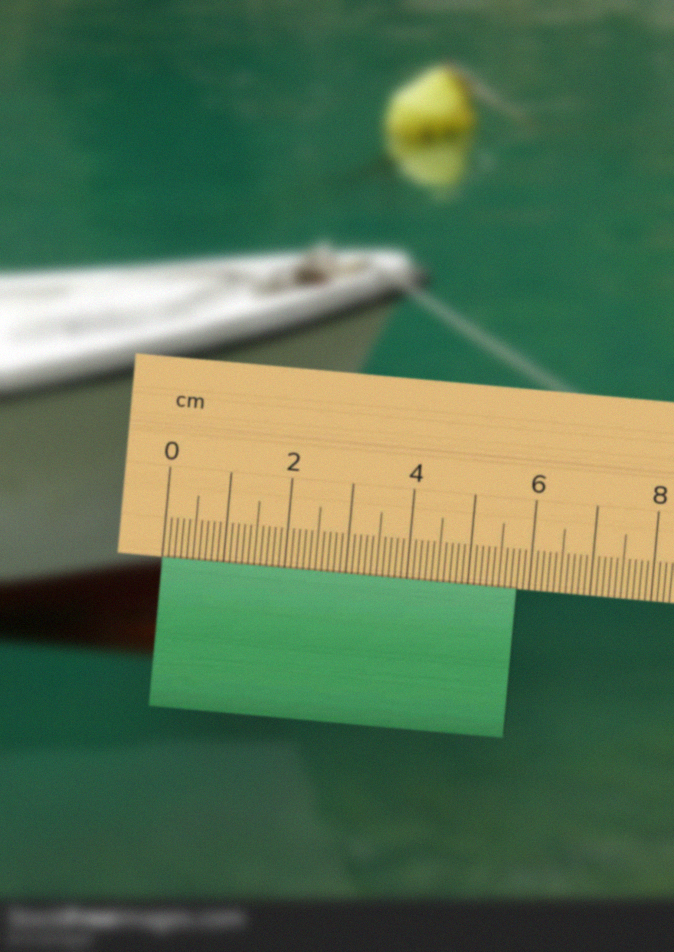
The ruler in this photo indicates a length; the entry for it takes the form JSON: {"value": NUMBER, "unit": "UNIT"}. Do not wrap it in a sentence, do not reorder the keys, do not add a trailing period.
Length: {"value": 5.8, "unit": "cm"}
